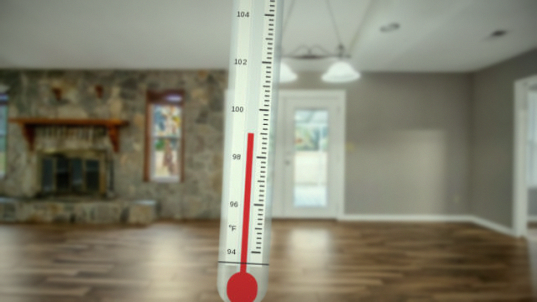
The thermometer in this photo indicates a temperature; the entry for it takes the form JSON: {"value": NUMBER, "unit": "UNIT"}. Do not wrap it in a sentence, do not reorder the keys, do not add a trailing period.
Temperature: {"value": 99, "unit": "°F"}
